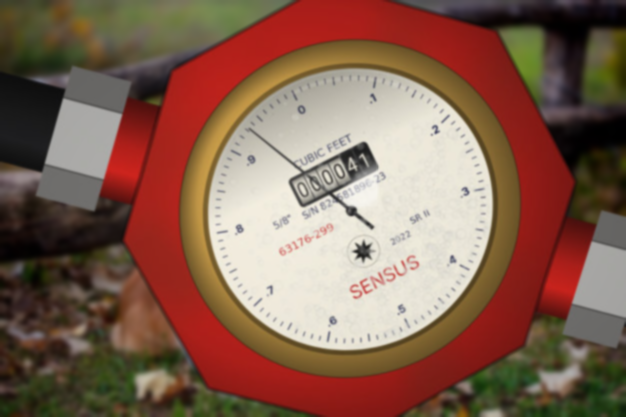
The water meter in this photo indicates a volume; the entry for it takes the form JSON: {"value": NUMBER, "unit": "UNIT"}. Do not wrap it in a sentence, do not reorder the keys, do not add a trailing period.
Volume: {"value": 40.93, "unit": "ft³"}
